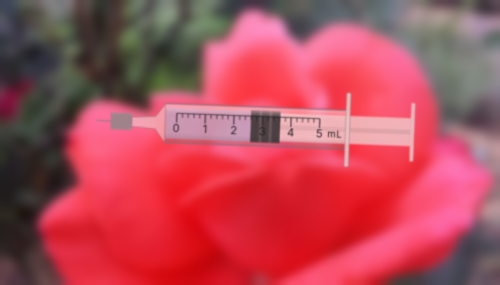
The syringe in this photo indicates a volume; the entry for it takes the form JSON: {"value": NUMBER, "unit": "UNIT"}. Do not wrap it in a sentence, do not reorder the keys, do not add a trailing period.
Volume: {"value": 2.6, "unit": "mL"}
